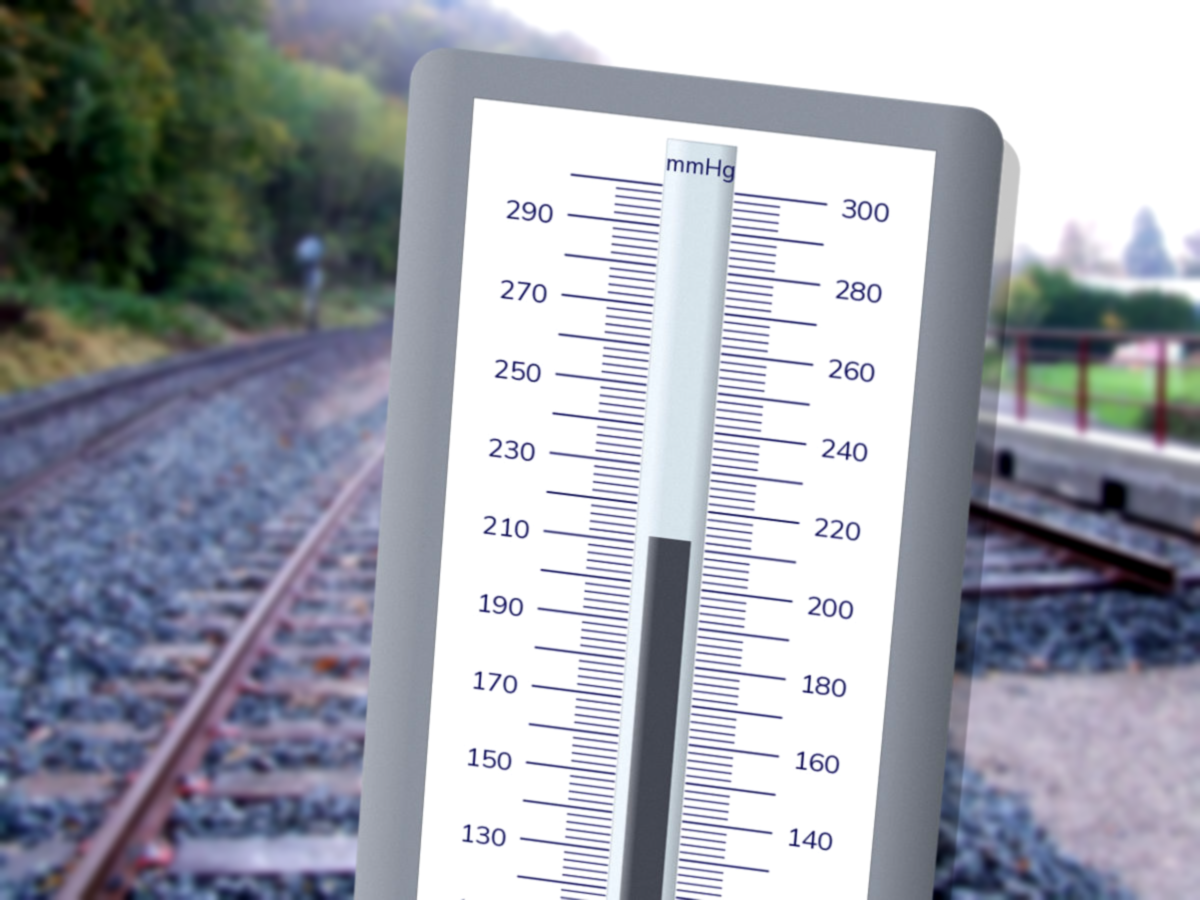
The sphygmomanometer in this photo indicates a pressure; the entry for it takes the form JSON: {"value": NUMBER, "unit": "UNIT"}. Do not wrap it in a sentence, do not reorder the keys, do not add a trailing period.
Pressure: {"value": 212, "unit": "mmHg"}
